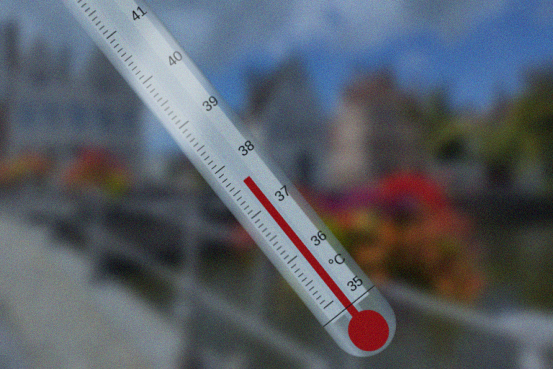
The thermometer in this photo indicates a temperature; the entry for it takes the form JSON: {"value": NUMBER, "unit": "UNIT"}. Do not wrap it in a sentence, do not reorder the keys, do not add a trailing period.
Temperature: {"value": 37.6, "unit": "°C"}
